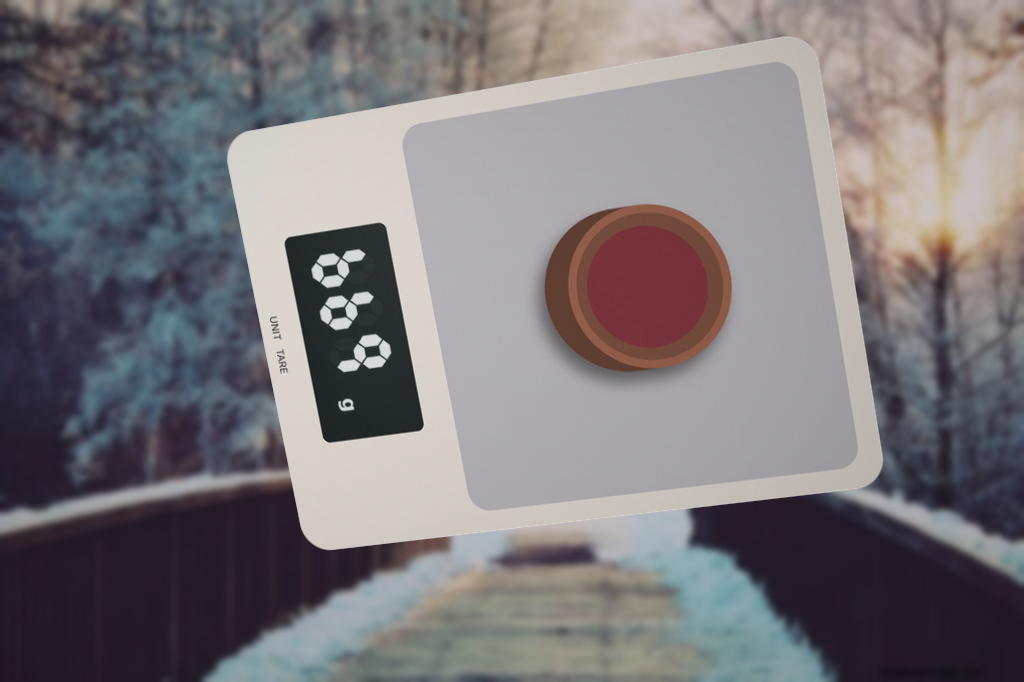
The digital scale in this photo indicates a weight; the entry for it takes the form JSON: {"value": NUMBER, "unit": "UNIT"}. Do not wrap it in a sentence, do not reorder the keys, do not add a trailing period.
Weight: {"value": 669, "unit": "g"}
